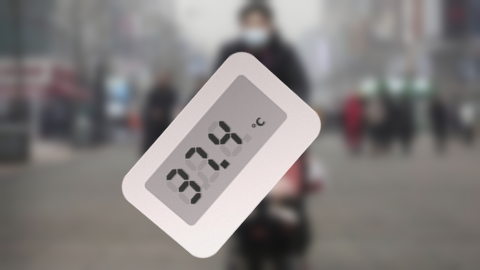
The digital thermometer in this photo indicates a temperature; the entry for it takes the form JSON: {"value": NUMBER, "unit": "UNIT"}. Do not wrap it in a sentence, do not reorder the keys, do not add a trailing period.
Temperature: {"value": 37.4, "unit": "°C"}
